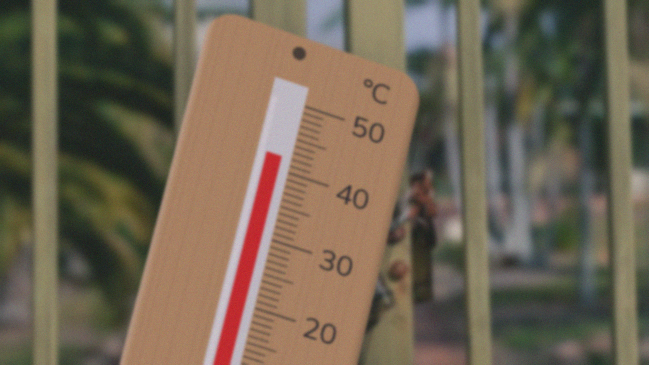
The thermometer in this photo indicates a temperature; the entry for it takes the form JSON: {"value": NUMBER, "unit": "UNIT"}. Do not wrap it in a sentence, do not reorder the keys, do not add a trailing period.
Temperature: {"value": 42, "unit": "°C"}
